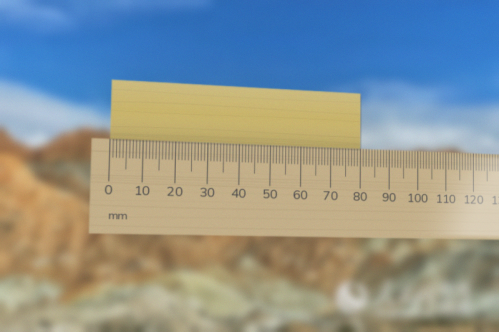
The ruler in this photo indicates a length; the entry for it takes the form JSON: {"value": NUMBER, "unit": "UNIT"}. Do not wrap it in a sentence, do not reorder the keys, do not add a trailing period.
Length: {"value": 80, "unit": "mm"}
